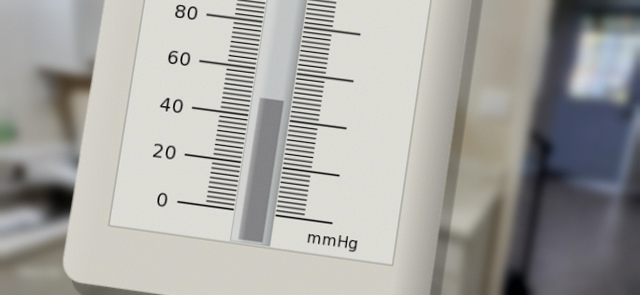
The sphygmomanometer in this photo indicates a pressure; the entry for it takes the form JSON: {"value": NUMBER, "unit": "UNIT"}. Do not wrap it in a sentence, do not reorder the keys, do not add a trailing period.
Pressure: {"value": 48, "unit": "mmHg"}
